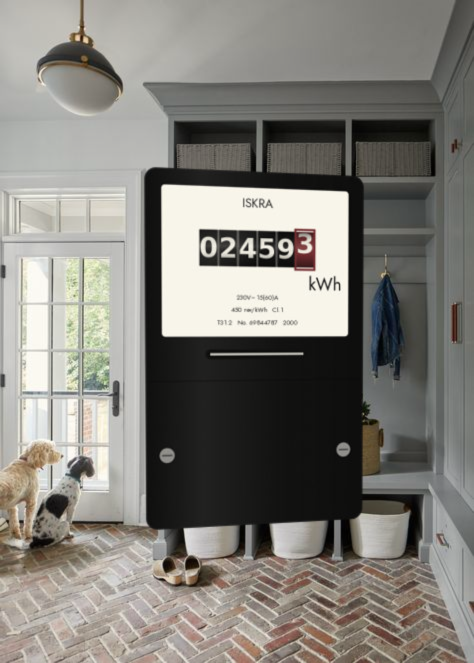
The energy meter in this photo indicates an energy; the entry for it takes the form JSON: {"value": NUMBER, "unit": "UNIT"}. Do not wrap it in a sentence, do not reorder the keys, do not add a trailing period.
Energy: {"value": 2459.3, "unit": "kWh"}
